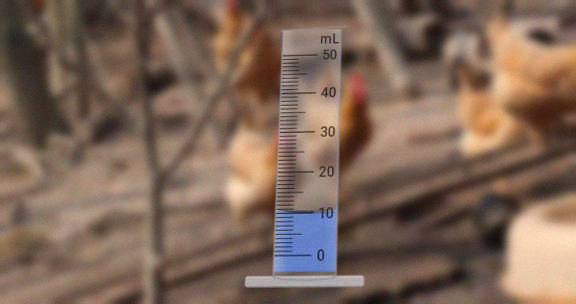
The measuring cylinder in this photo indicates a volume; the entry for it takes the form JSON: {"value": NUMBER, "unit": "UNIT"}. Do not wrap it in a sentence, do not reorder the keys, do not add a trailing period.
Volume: {"value": 10, "unit": "mL"}
